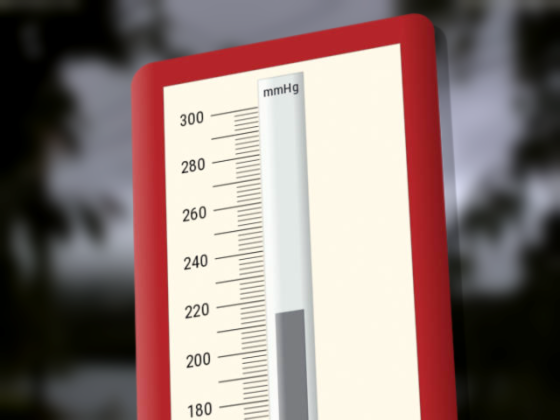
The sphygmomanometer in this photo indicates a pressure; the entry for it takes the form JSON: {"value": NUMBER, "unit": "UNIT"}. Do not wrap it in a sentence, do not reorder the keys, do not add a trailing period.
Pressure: {"value": 214, "unit": "mmHg"}
